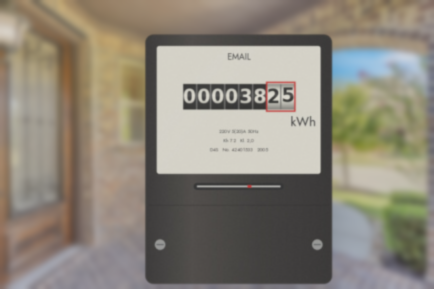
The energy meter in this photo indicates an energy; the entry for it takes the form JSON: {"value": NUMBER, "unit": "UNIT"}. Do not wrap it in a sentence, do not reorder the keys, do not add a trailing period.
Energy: {"value": 38.25, "unit": "kWh"}
